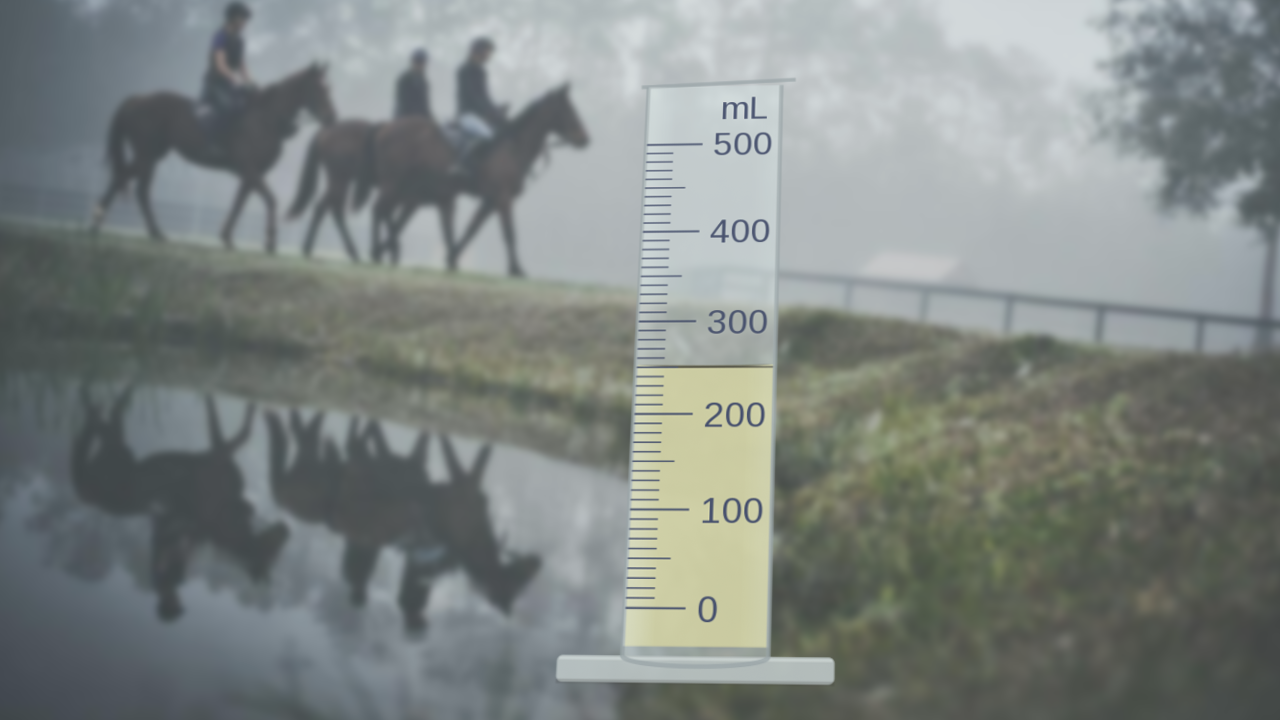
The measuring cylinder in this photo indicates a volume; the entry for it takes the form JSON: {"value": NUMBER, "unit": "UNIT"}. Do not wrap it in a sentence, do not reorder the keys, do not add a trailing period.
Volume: {"value": 250, "unit": "mL"}
